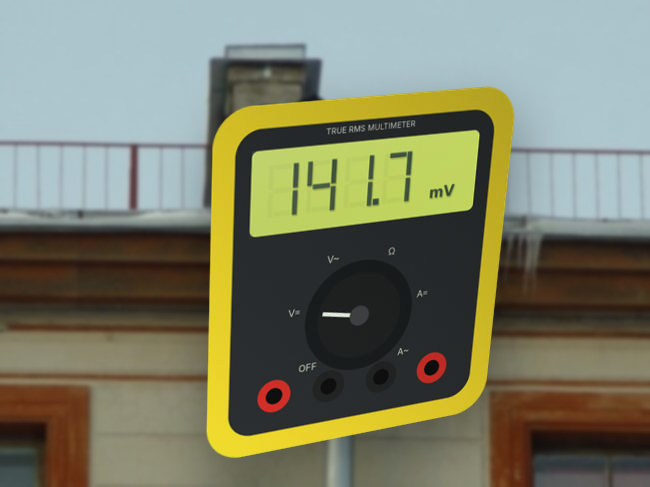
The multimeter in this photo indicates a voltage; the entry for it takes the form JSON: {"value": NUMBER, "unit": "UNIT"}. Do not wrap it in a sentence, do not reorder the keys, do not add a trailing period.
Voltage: {"value": 141.7, "unit": "mV"}
